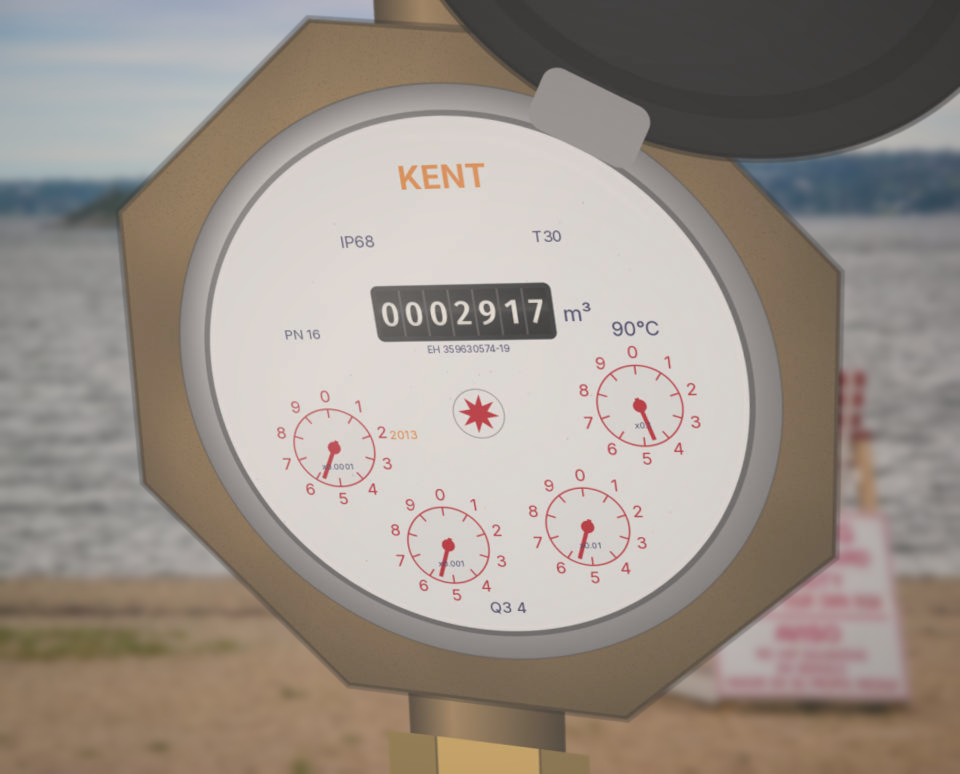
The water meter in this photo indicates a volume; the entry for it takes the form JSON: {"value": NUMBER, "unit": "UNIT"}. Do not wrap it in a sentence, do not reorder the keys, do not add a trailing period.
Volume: {"value": 2917.4555, "unit": "m³"}
